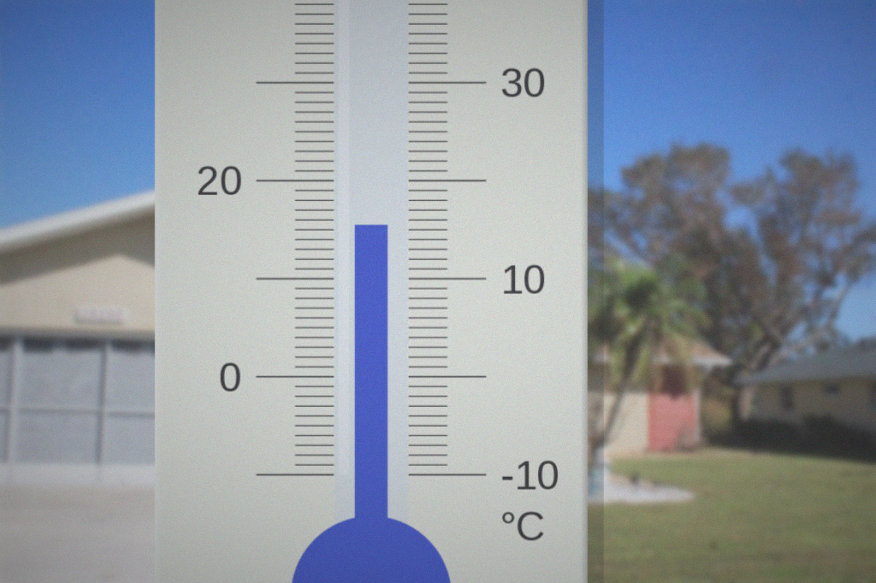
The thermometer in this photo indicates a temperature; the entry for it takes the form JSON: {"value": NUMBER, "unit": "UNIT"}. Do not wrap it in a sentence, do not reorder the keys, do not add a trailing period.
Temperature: {"value": 15.5, "unit": "°C"}
